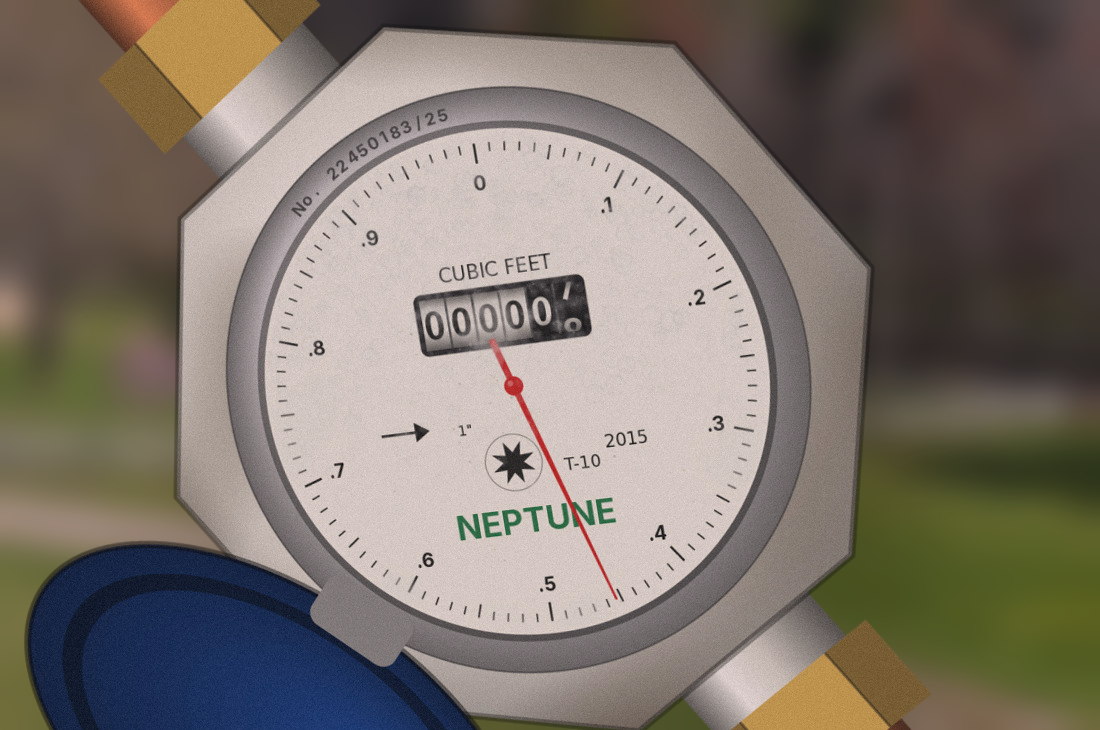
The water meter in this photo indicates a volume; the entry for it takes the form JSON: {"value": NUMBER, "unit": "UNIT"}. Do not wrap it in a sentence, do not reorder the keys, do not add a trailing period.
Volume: {"value": 7.45, "unit": "ft³"}
